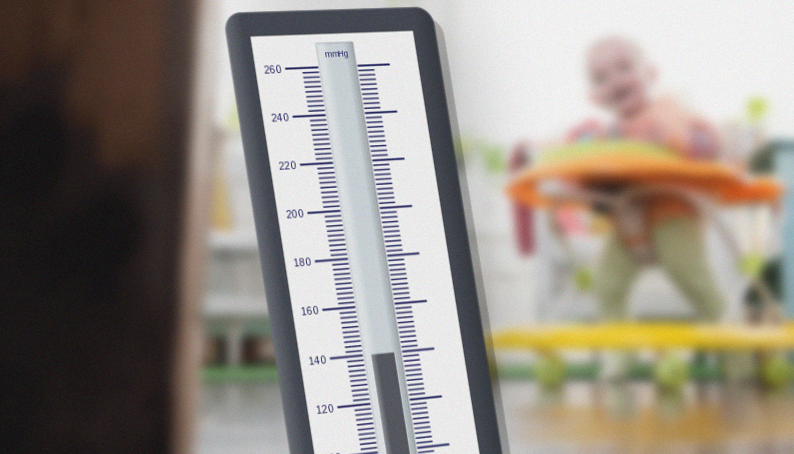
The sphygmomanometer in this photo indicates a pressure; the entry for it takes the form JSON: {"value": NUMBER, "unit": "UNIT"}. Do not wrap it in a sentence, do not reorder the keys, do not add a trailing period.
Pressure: {"value": 140, "unit": "mmHg"}
